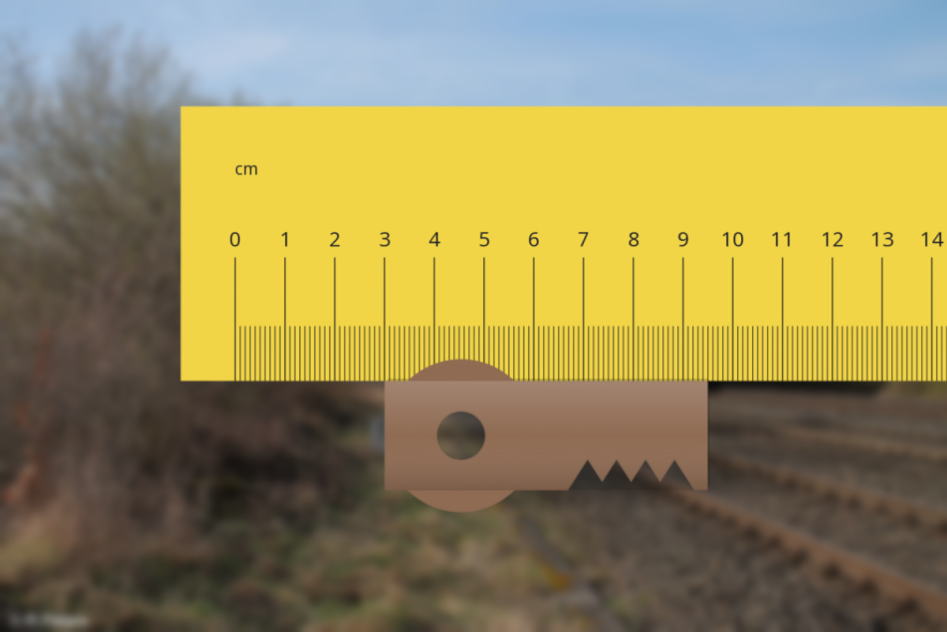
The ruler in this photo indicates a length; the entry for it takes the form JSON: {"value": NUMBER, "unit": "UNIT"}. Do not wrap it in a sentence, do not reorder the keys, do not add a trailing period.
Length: {"value": 6.5, "unit": "cm"}
